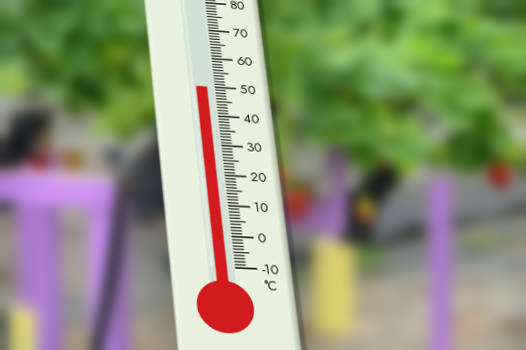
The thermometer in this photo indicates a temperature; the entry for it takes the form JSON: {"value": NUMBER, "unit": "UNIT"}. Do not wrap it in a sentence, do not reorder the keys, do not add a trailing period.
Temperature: {"value": 50, "unit": "°C"}
